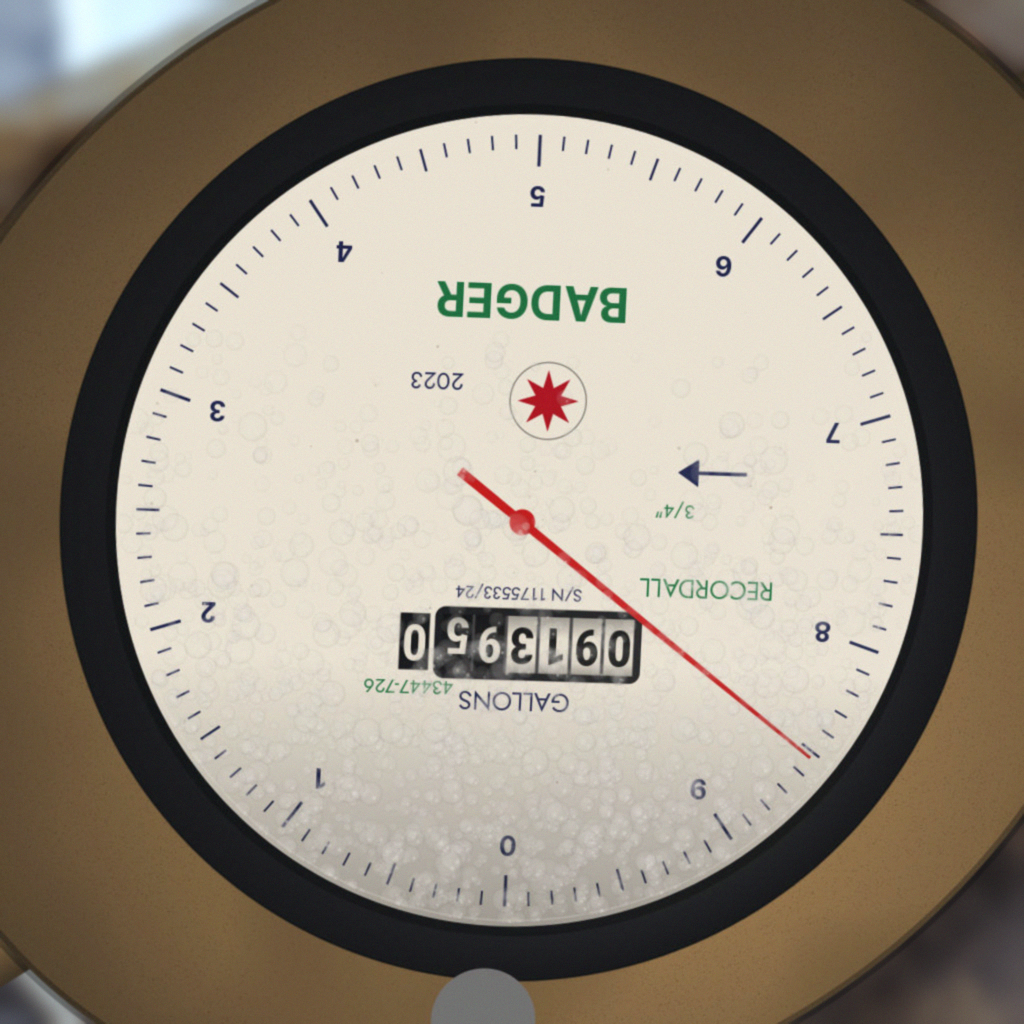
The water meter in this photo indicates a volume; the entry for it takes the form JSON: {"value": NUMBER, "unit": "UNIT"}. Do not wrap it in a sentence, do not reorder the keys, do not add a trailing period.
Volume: {"value": 913948.5, "unit": "gal"}
